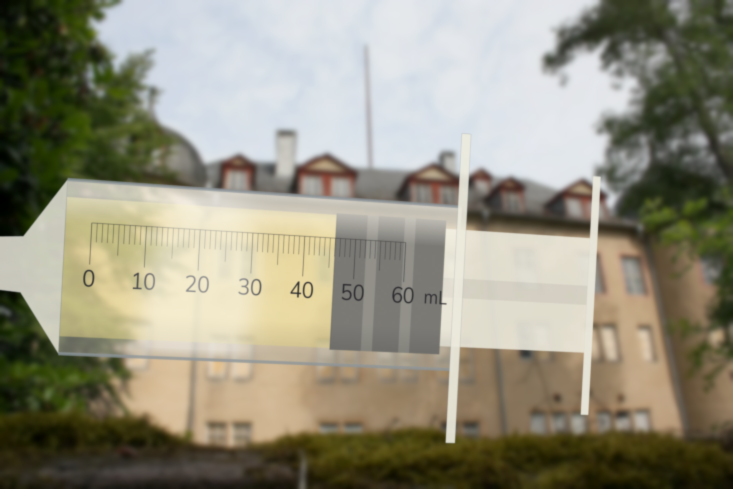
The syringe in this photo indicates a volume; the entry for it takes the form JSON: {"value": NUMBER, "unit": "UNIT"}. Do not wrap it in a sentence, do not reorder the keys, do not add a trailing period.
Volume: {"value": 46, "unit": "mL"}
